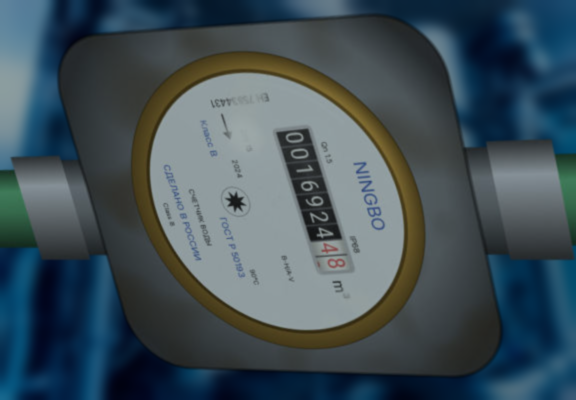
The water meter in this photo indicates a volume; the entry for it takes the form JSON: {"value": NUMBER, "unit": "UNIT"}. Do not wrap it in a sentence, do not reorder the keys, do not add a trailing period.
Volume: {"value": 16924.48, "unit": "m³"}
